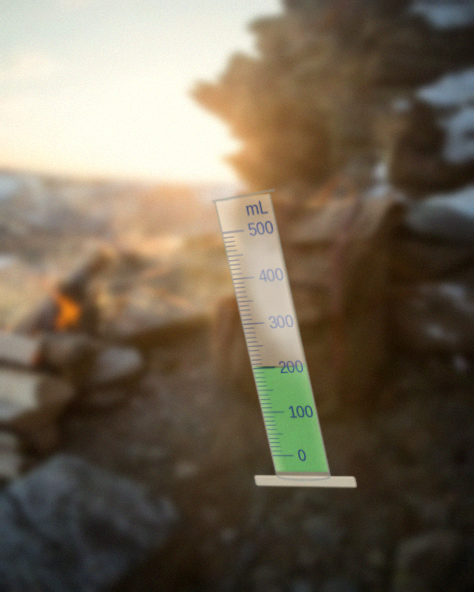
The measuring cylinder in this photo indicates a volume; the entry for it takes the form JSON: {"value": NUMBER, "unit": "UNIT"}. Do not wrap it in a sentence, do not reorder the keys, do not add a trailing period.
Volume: {"value": 200, "unit": "mL"}
